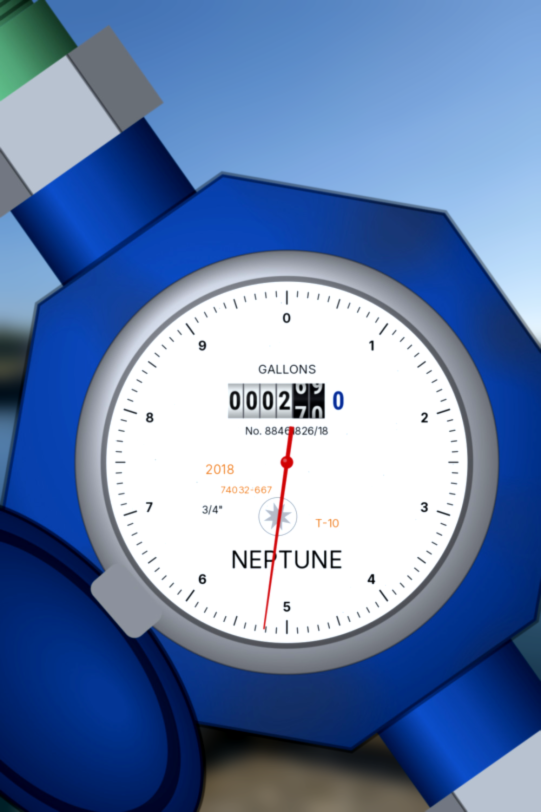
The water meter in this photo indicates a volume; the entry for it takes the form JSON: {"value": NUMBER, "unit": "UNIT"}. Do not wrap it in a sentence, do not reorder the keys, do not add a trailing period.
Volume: {"value": 2695.2, "unit": "gal"}
